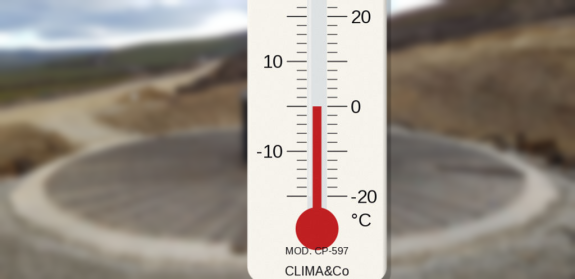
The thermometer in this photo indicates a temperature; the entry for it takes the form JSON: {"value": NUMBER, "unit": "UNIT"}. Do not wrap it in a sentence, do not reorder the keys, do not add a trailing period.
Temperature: {"value": 0, "unit": "°C"}
